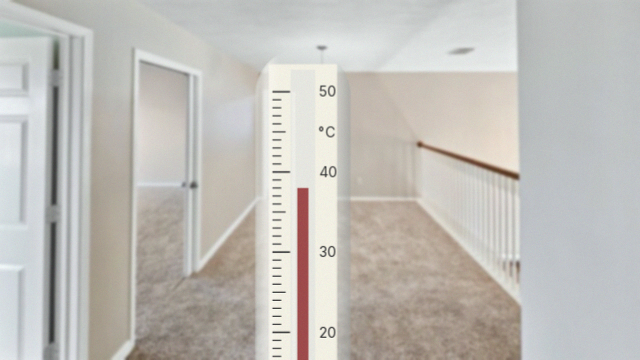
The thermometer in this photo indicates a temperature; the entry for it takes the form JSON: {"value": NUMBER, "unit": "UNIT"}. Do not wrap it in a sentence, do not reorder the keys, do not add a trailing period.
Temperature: {"value": 38, "unit": "°C"}
